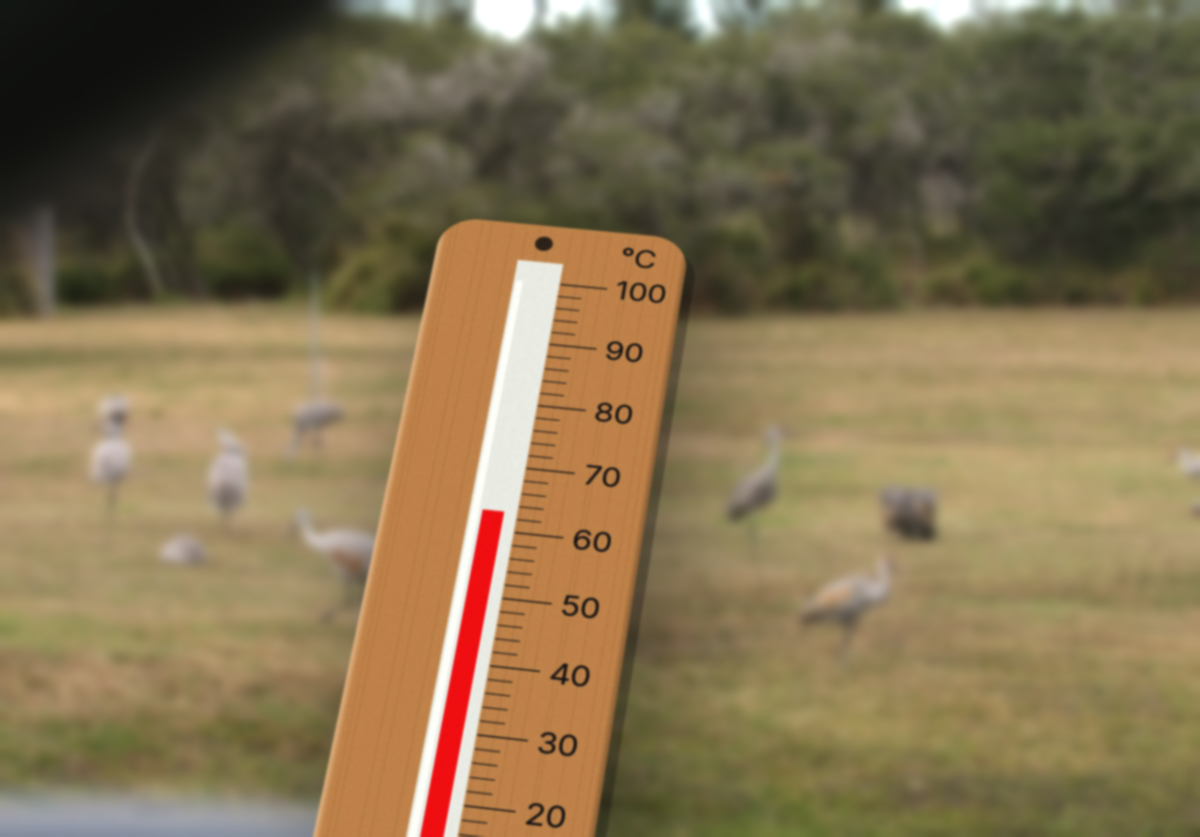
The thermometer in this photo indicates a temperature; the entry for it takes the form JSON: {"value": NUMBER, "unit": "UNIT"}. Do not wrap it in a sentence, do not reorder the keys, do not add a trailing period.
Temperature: {"value": 63, "unit": "°C"}
